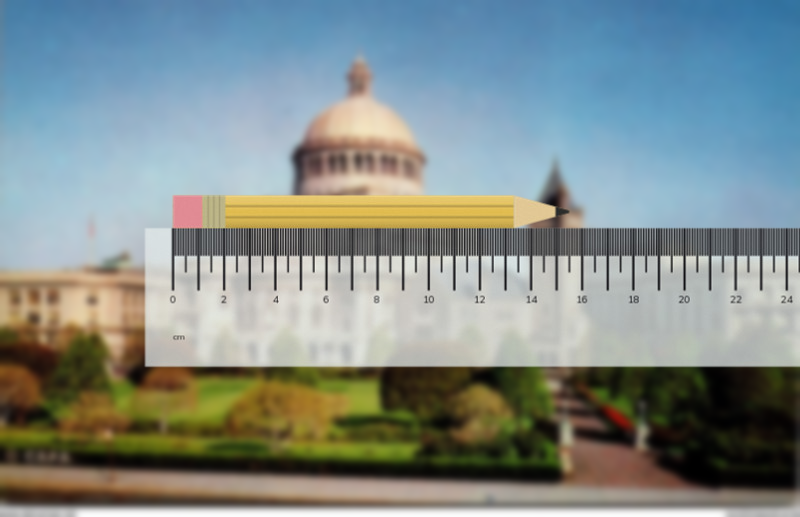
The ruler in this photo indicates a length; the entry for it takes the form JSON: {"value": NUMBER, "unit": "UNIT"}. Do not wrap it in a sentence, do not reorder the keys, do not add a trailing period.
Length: {"value": 15.5, "unit": "cm"}
